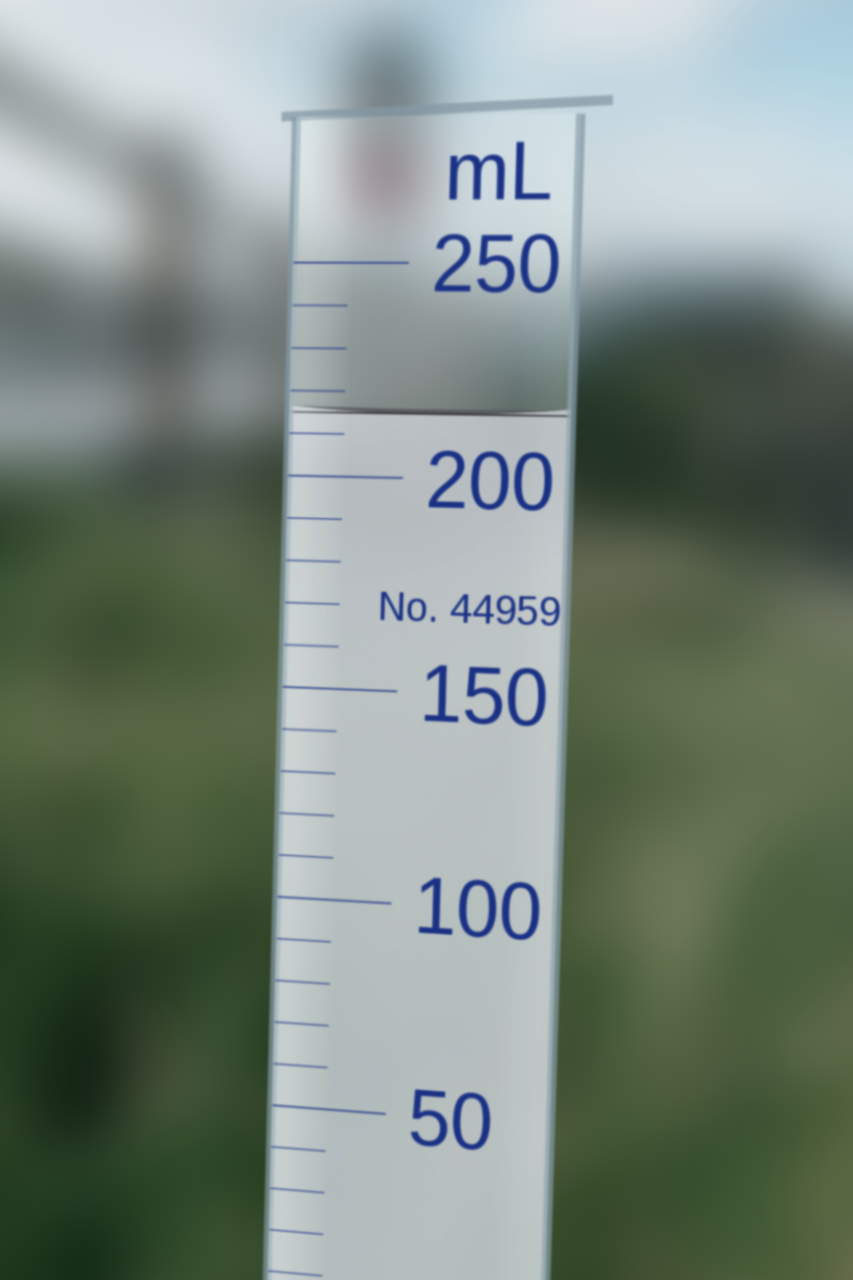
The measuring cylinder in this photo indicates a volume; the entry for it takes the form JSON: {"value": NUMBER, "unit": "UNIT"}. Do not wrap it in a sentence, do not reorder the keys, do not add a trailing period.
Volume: {"value": 215, "unit": "mL"}
